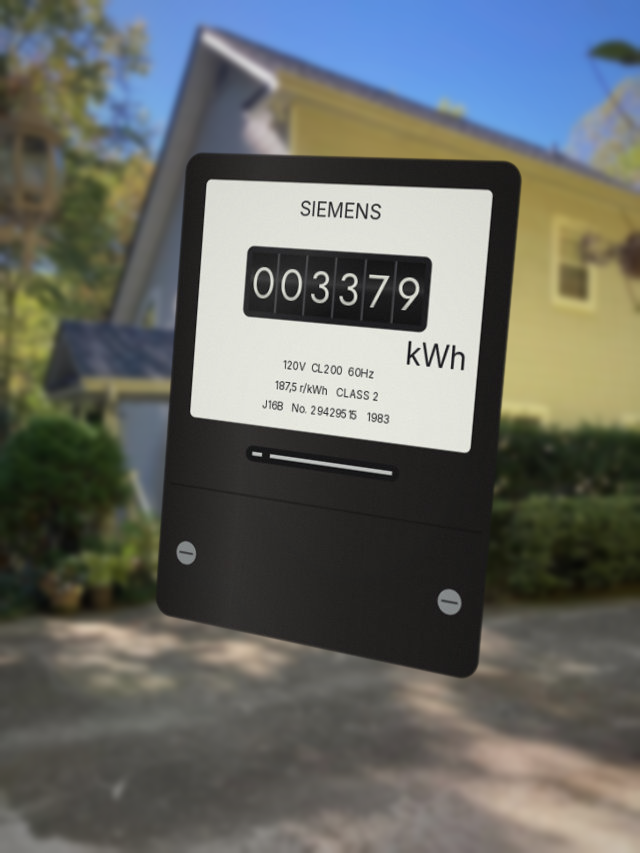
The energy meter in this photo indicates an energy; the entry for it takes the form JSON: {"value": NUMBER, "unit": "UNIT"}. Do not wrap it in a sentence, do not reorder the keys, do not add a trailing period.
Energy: {"value": 3379, "unit": "kWh"}
